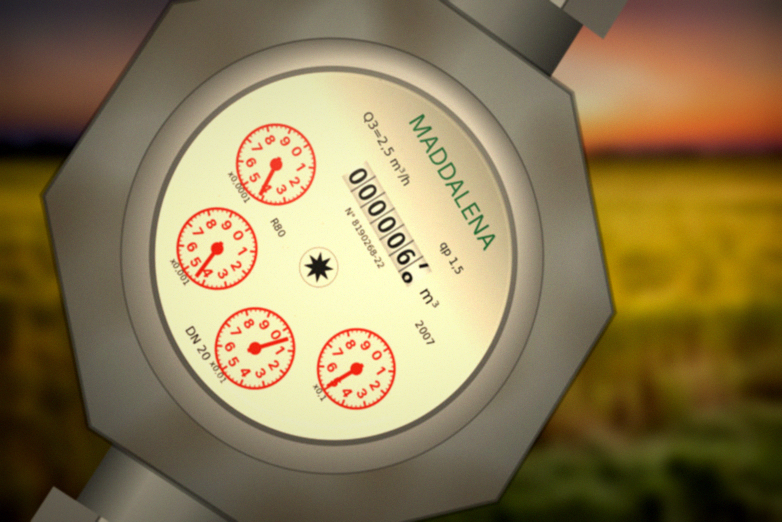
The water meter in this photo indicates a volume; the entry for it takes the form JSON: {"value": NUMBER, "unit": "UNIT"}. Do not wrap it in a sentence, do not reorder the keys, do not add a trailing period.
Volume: {"value": 67.5044, "unit": "m³"}
